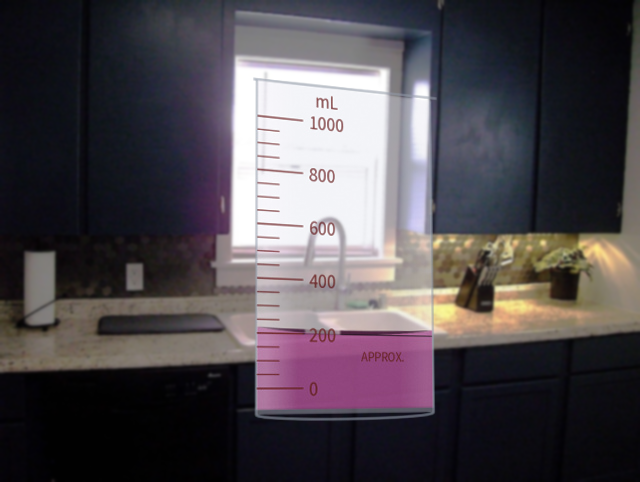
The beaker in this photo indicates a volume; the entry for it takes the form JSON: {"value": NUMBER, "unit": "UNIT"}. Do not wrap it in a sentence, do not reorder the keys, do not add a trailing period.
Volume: {"value": 200, "unit": "mL"}
